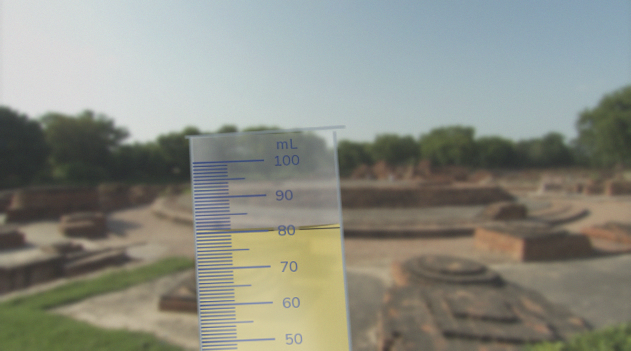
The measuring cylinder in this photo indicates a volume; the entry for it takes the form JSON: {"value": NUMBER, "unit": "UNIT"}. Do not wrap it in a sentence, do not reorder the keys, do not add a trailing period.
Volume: {"value": 80, "unit": "mL"}
